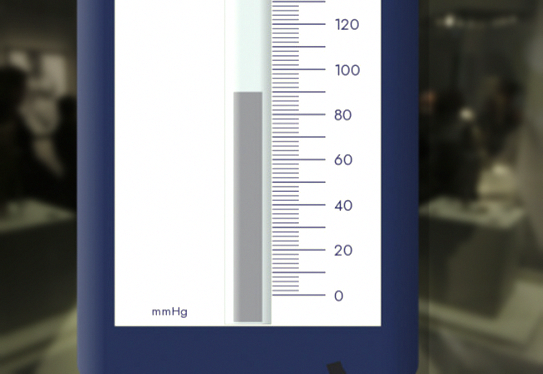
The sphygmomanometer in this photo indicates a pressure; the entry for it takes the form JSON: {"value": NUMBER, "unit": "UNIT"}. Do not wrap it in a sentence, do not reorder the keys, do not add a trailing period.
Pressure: {"value": 90, "unit": "mmHg"}
